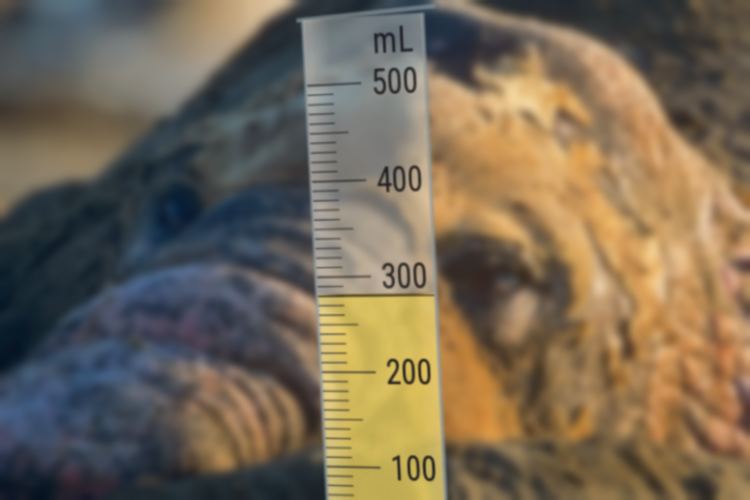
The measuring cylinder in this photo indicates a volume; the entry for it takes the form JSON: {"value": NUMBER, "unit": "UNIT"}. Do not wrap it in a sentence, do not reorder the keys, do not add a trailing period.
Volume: {"value": 280, "unit": "mL"}
